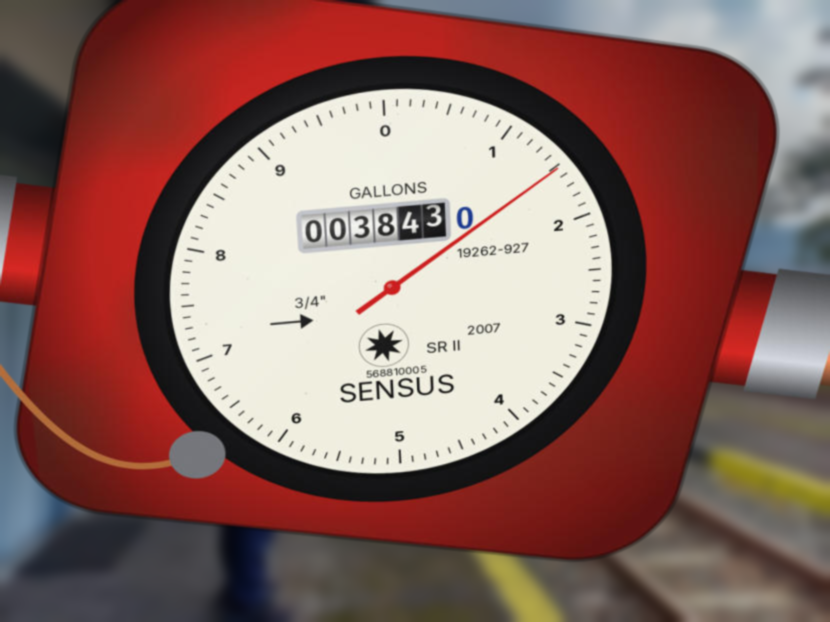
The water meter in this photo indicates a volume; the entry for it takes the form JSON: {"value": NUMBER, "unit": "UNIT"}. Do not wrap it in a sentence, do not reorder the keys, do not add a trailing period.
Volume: {"value": 38431.5, "unit": "gal"}
